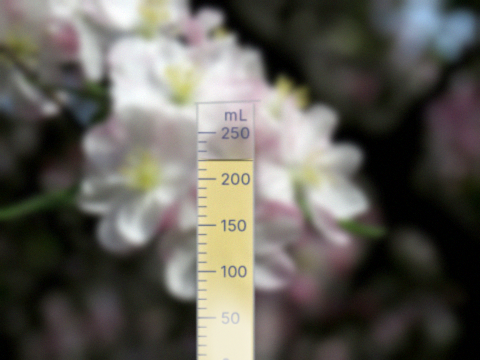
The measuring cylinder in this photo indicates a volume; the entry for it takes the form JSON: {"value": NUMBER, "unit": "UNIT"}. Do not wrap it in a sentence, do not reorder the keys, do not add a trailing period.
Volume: {"value": 220, "unit": "mL"}
